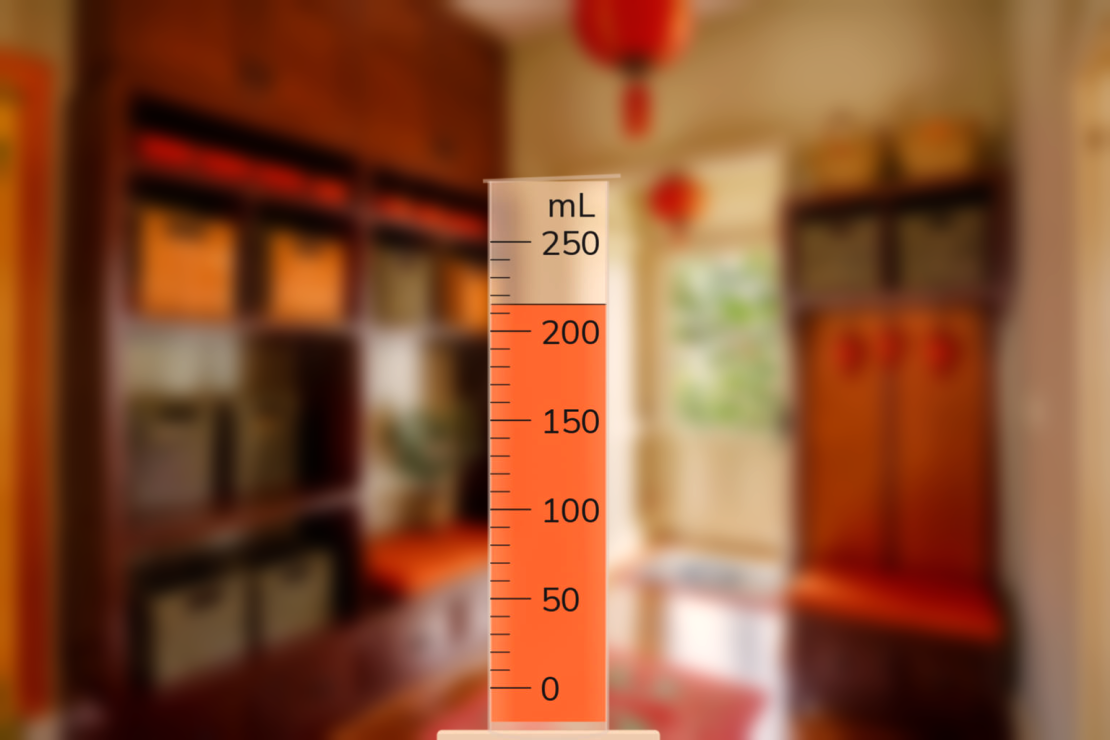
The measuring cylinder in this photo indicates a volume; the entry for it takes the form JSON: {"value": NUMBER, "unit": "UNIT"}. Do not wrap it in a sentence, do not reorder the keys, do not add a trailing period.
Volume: {"value": 215, "unit": "mL"}
